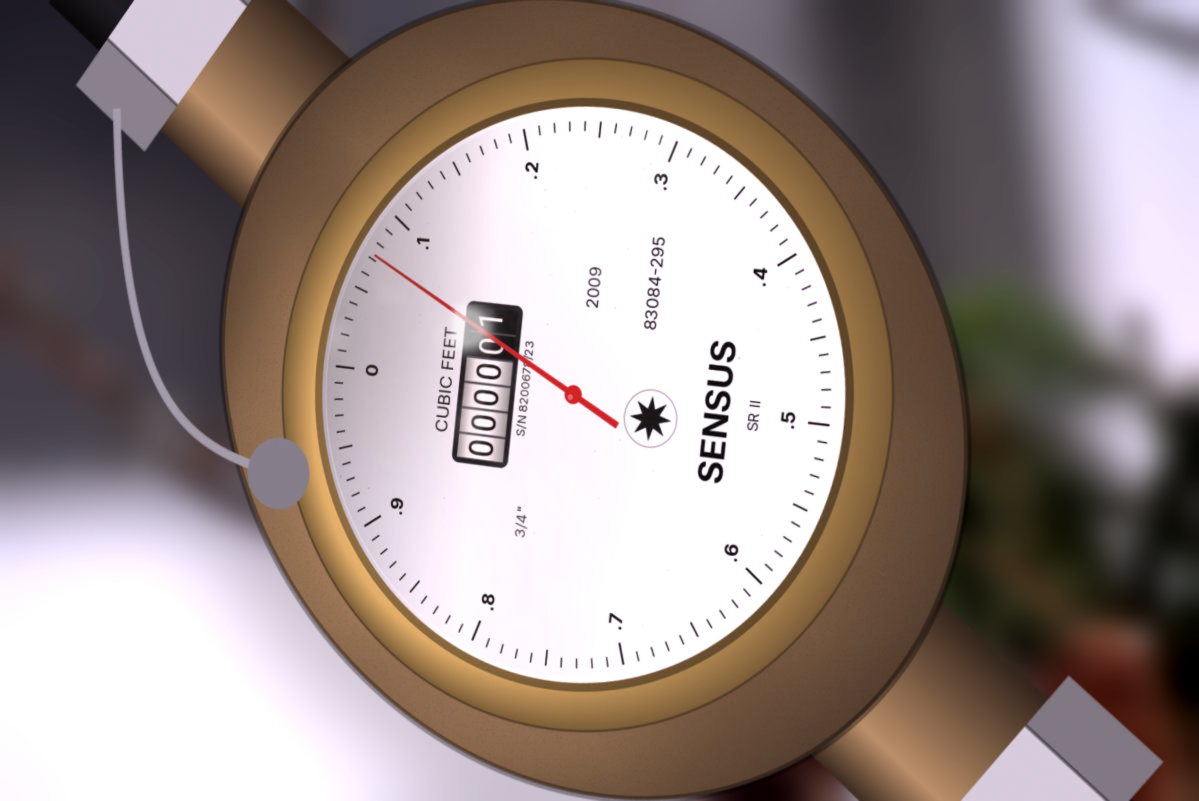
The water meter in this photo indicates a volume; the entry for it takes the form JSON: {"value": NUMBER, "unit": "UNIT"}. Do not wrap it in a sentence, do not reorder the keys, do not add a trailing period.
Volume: {"value": 1.07, "unit": "ft³"}
